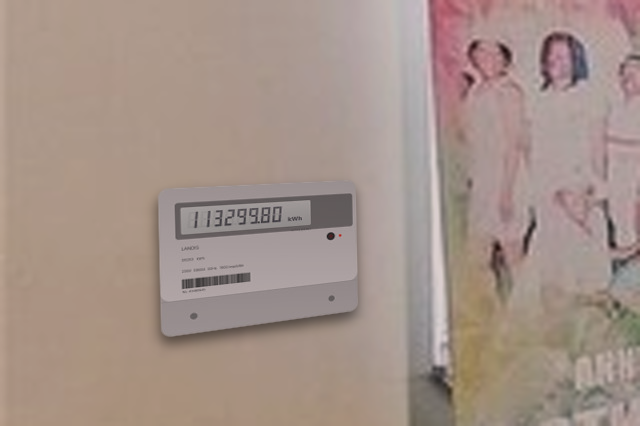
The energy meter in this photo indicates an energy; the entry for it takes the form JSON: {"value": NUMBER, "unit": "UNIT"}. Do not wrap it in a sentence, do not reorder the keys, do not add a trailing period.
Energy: {"value": 113299.80, "unit": "kWh"}
